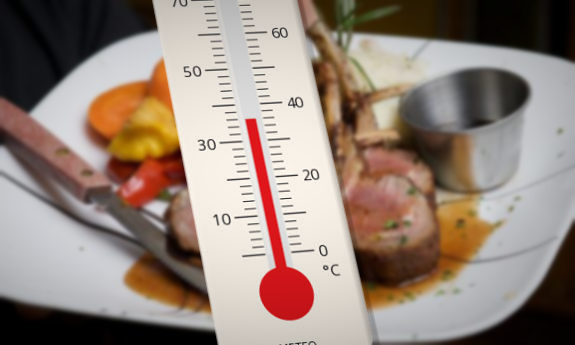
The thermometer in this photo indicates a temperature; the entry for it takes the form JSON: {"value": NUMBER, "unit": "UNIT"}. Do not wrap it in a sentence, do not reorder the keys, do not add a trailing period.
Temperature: {"value": 36, "unit": "°C"}
